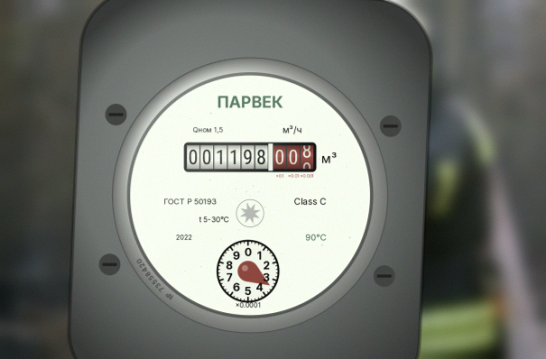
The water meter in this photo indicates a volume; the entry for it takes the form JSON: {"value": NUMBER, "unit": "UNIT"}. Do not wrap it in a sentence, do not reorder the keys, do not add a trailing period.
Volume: {"value": 1198.0083, "unit": "m³"}
